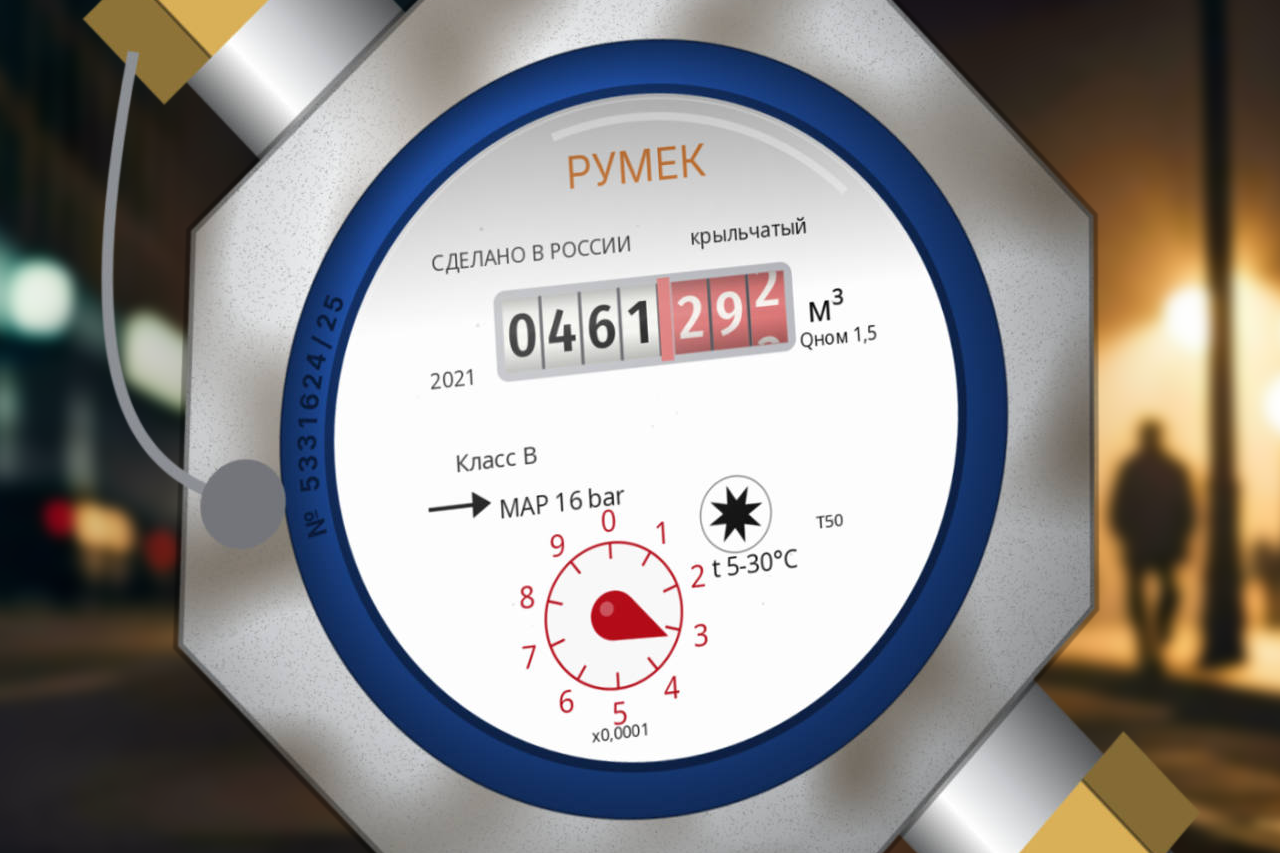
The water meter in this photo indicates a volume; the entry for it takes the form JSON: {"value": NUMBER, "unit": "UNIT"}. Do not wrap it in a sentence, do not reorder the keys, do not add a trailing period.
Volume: {"value": 461.2923, "unit": "m³"}
